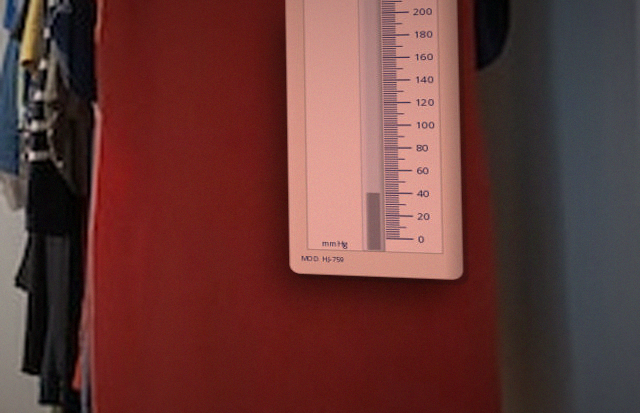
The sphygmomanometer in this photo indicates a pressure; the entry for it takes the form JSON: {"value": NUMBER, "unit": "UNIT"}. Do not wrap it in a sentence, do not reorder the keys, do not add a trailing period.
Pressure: {"value": 40, "unit": "mmHg"}
